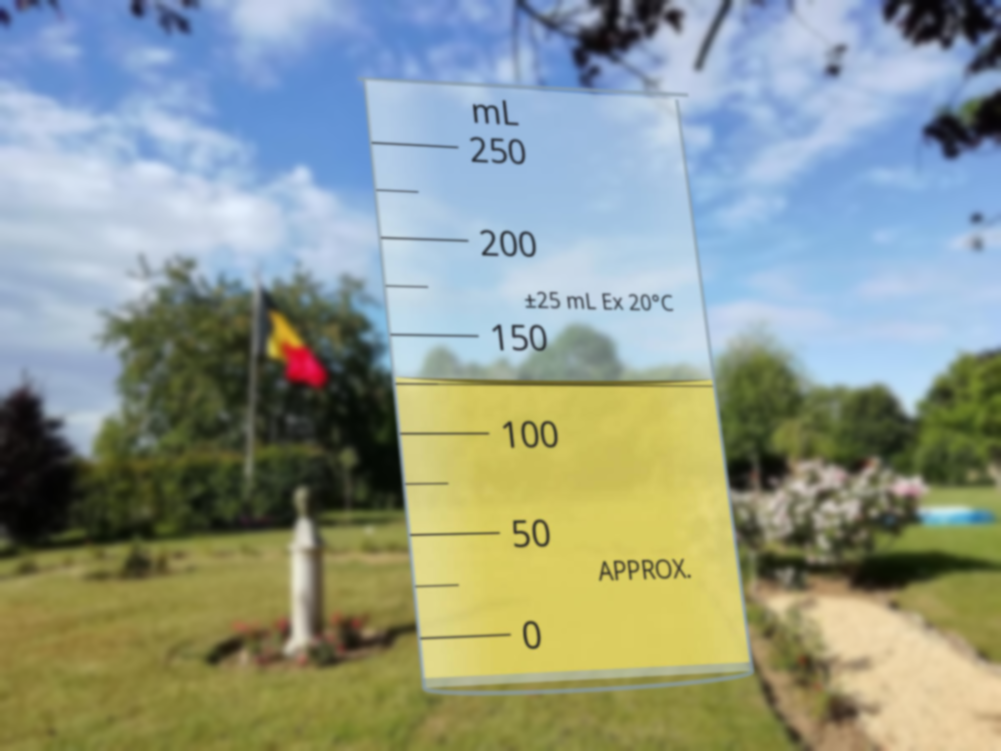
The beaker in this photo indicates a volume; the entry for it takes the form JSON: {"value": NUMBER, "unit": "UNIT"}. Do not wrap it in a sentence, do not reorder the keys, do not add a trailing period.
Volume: {"value": 125, "unit": "mL"}
